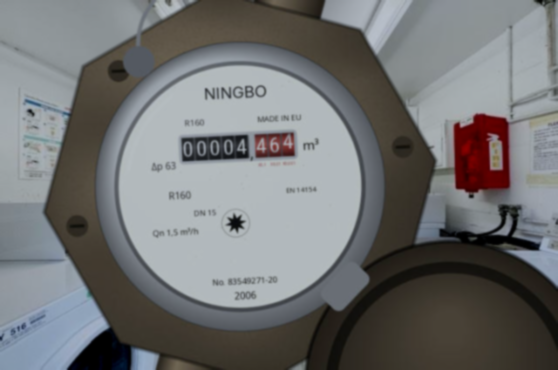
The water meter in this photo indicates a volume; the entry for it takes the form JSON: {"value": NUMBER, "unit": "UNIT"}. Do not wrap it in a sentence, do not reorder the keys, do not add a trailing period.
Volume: {"value": 4.464, "unit": "m³"}
